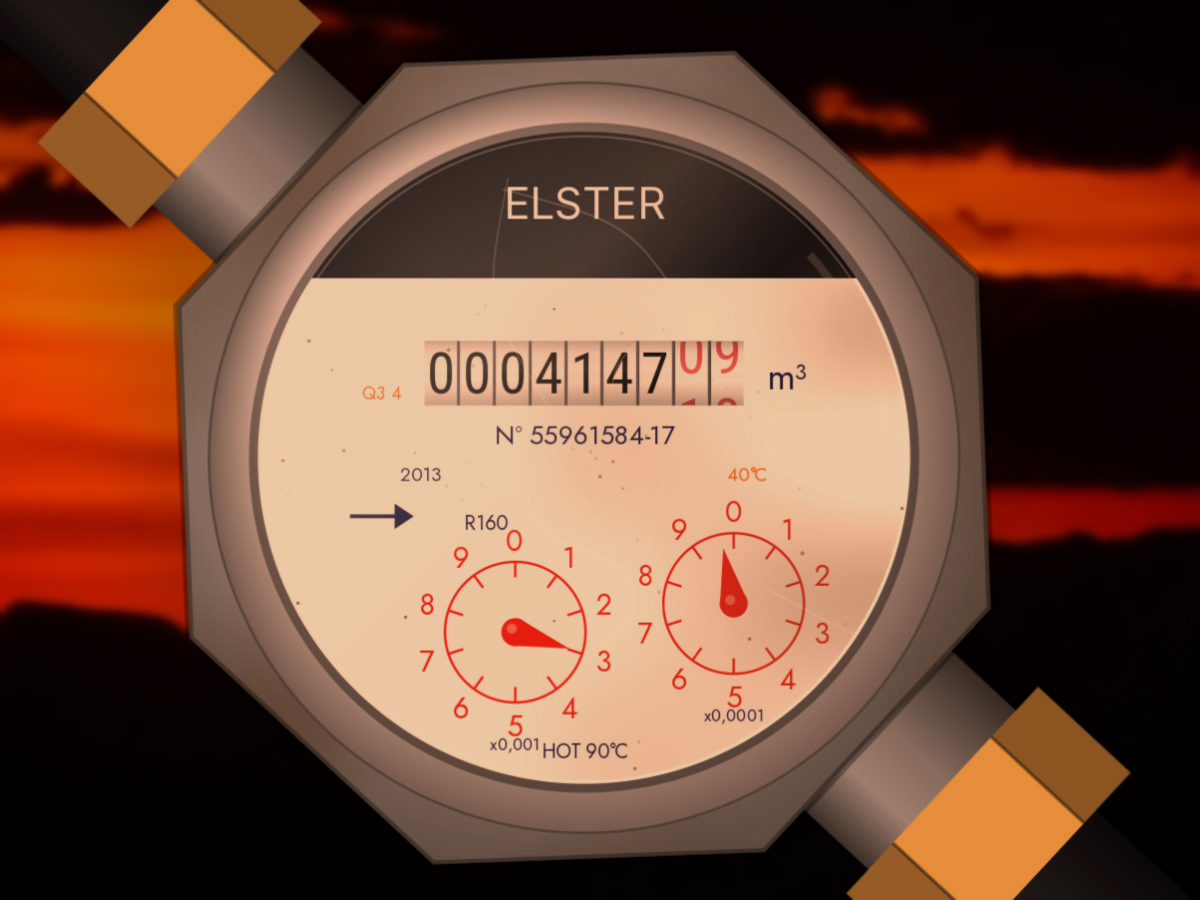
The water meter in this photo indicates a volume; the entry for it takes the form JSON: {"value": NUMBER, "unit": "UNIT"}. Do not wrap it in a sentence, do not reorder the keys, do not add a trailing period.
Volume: {"value": 4147.0929, "unit": "m³"}
